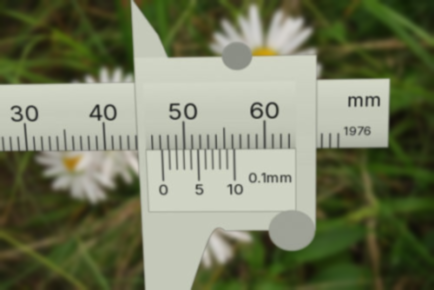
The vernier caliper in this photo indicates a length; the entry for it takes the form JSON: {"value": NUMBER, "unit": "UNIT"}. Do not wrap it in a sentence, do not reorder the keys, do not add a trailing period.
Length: {"value": 47.2, "unit": "mm"}
